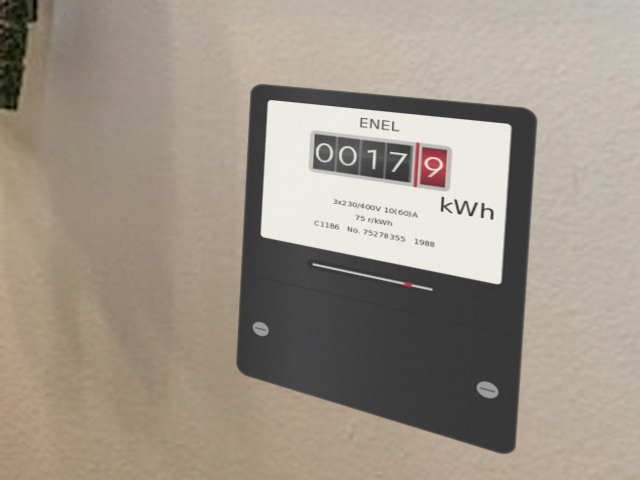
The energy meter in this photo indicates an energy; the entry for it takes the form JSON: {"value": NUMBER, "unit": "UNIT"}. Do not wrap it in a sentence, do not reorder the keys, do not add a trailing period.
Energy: {"value": 17.9, "unit": "kWh"}
